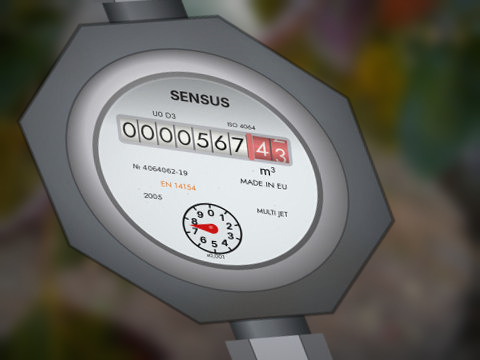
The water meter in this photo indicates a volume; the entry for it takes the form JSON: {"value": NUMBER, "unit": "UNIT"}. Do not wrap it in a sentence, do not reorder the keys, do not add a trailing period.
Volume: {"value": 567.427, "unit": "m³"}
